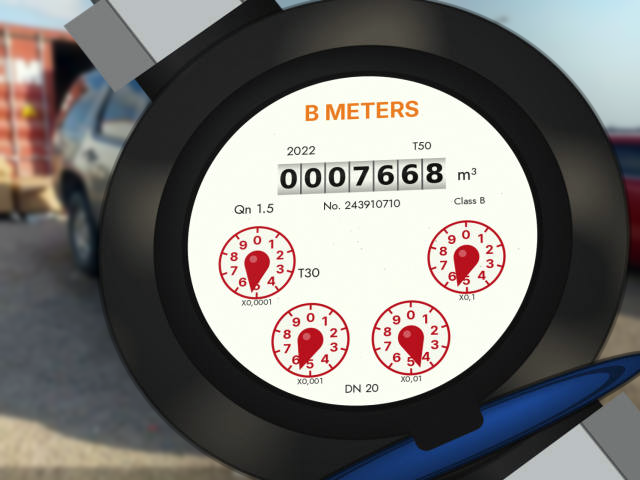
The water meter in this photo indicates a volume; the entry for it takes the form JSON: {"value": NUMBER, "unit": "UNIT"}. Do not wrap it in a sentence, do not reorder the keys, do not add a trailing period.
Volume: {"value": 7668.5455, "unit": "m³"}
